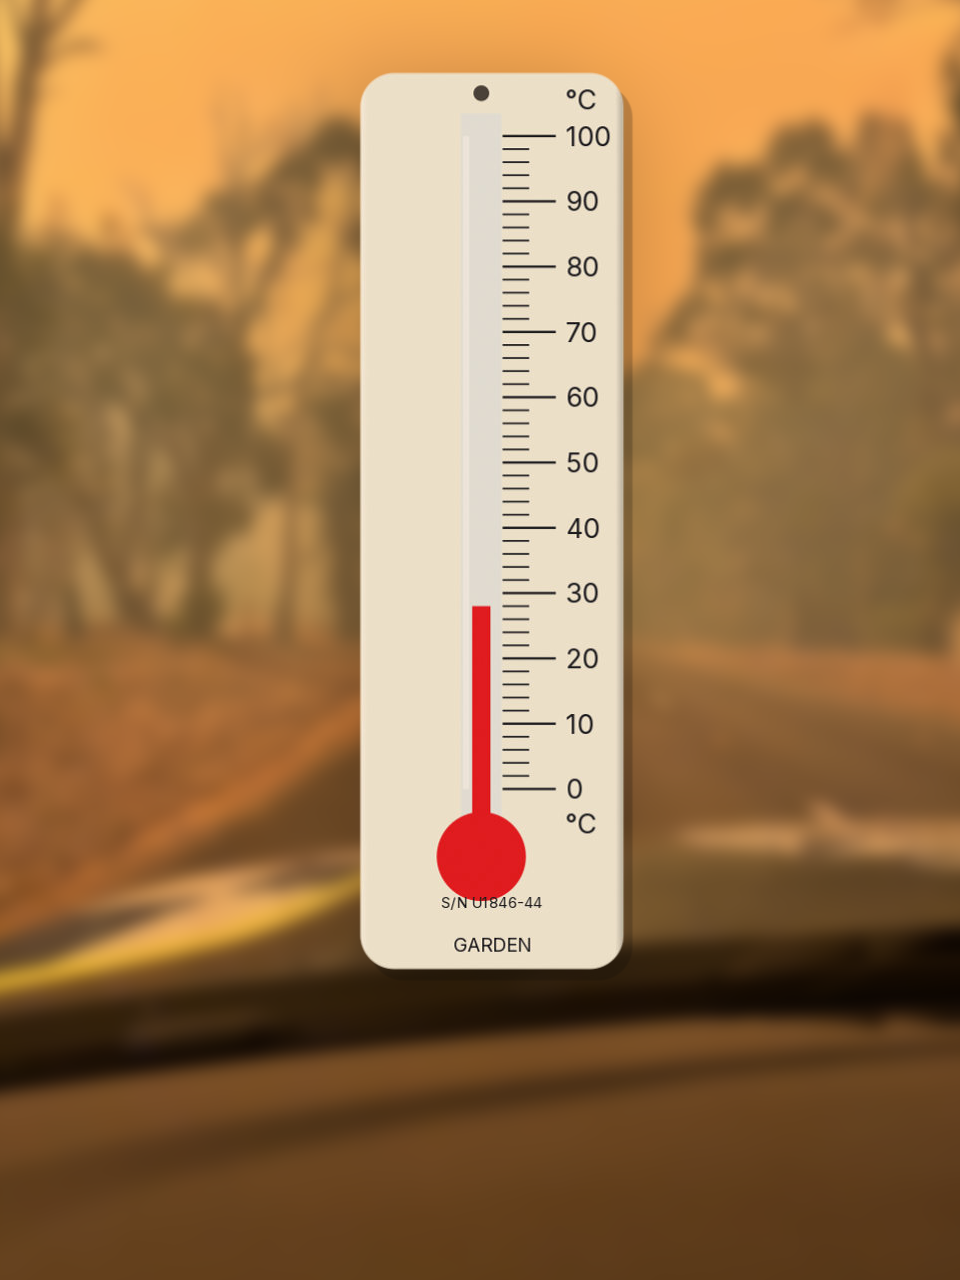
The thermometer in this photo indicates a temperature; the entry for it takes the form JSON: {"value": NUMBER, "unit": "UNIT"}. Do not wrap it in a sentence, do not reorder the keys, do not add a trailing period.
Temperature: {"value": 28, "unit": "°C"}
